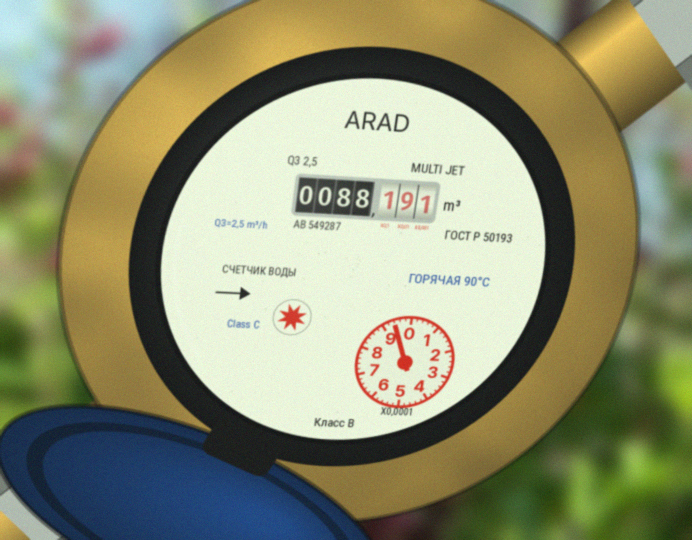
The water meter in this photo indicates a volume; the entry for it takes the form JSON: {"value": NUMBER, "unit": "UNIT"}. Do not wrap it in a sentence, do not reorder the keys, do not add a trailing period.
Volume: {"value": 88.1909, "unit": "m³"}
